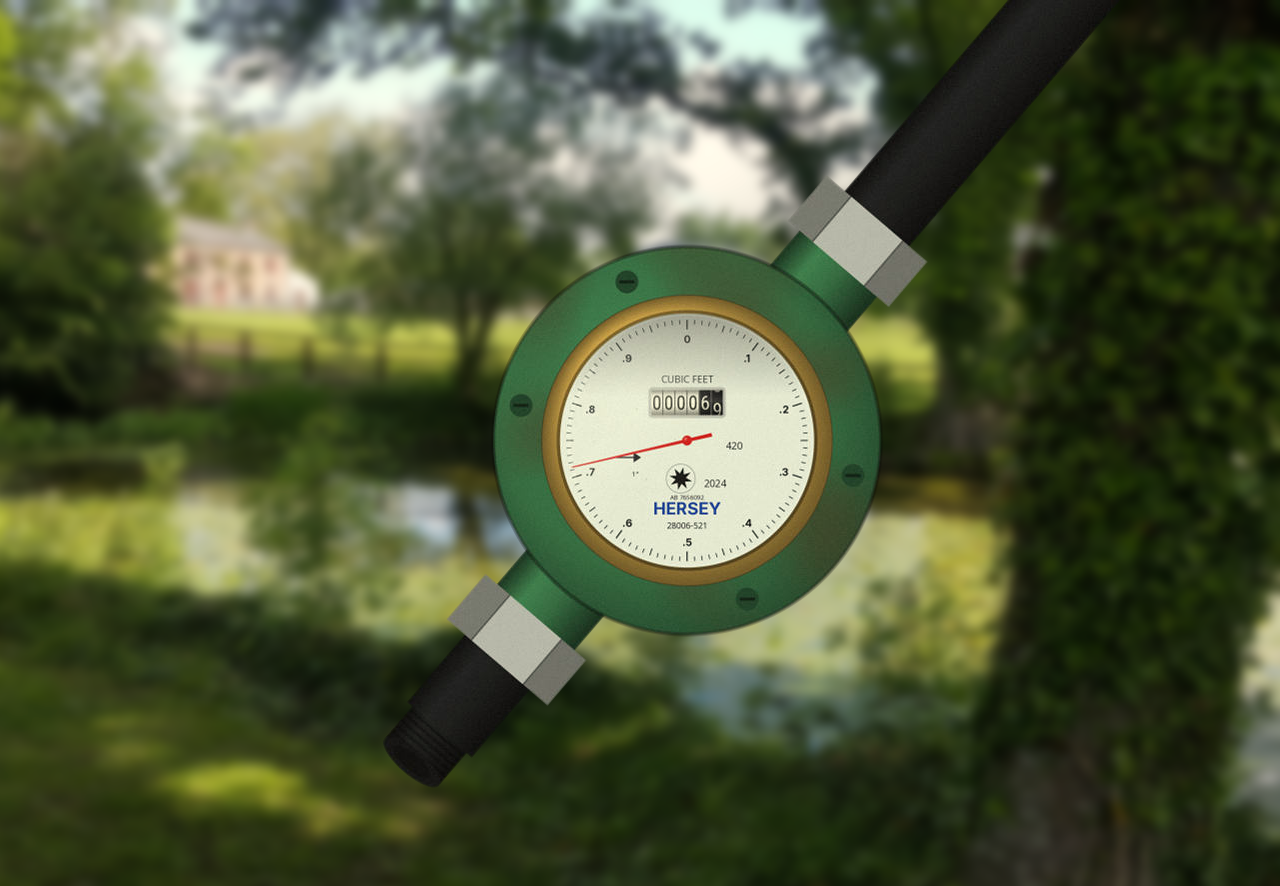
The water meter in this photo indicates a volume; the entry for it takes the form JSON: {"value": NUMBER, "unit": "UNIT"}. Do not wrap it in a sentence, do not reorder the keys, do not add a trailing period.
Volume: {"value": 68.71, "unit": "ft³"}
